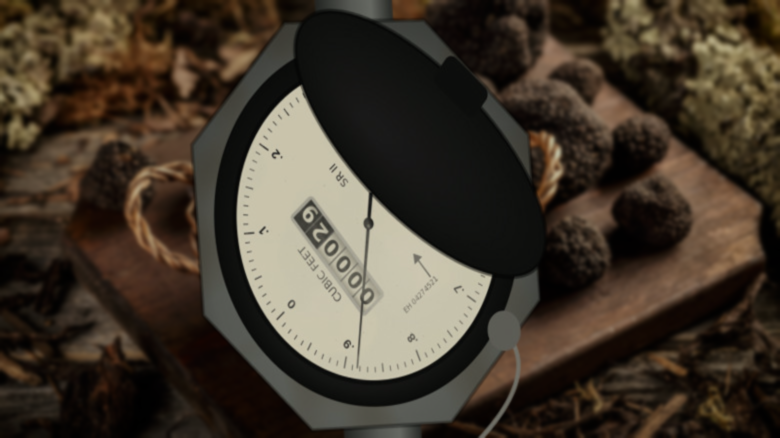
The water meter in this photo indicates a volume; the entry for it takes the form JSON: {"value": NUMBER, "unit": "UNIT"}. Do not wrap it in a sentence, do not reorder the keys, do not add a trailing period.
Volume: {"value": 28.88, "unit": "ft³"}
